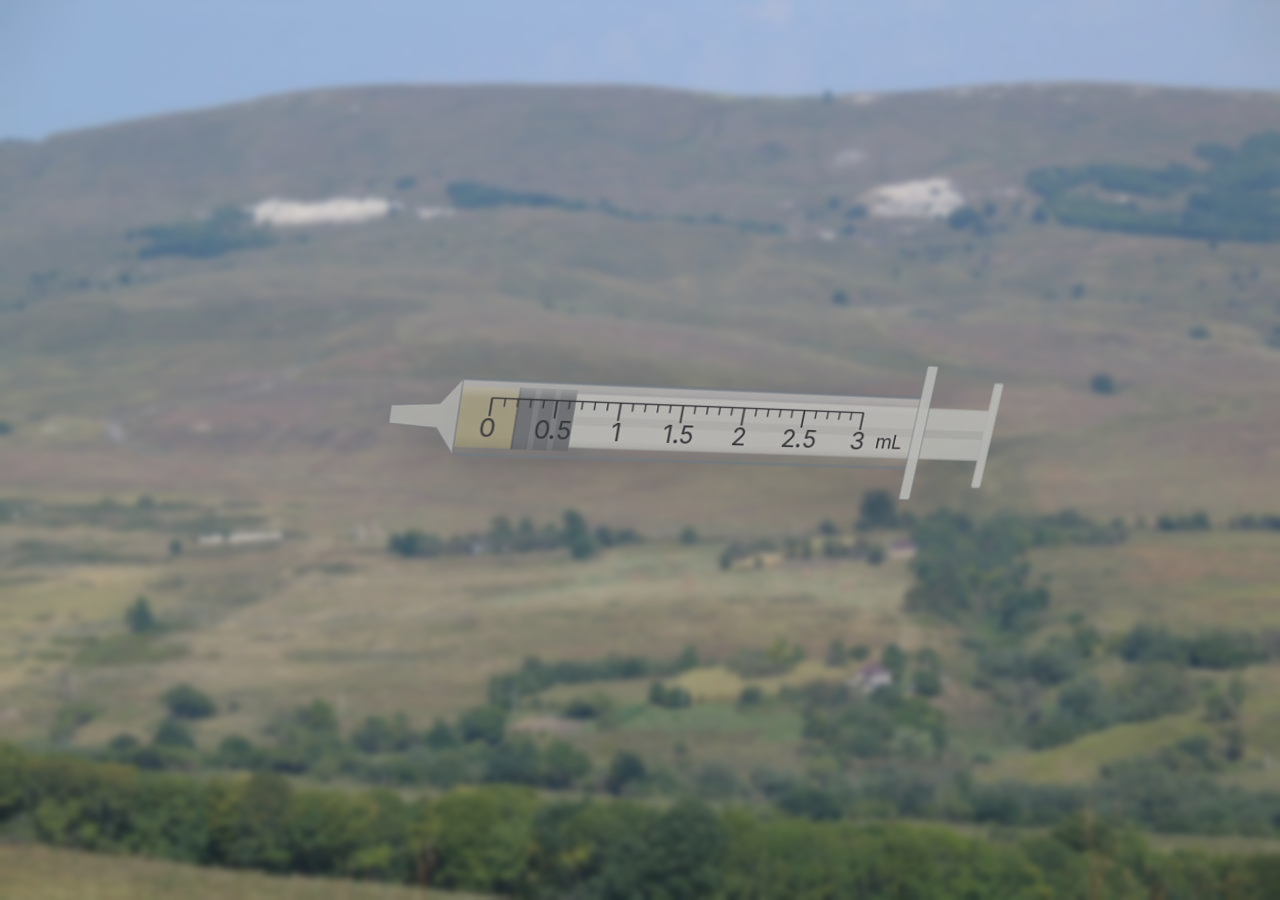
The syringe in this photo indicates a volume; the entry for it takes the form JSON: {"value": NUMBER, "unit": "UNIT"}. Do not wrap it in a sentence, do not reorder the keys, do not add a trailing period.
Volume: {"value": 0.2, "unit": "mL"}
